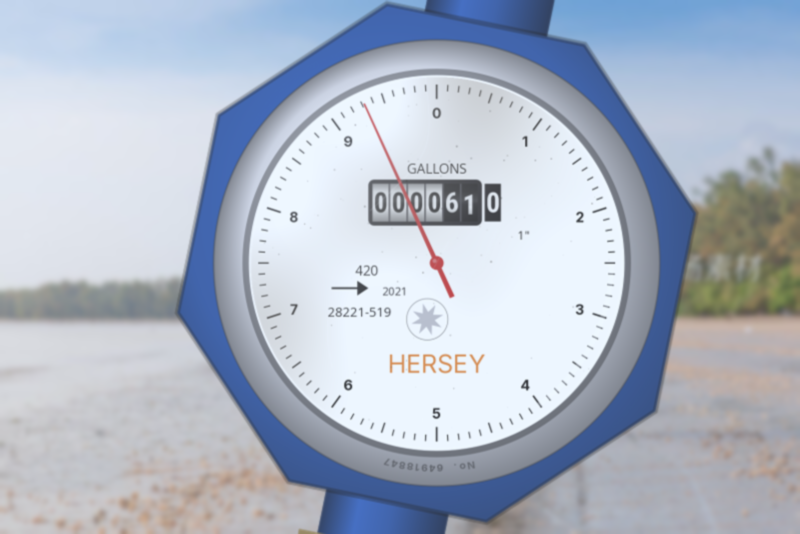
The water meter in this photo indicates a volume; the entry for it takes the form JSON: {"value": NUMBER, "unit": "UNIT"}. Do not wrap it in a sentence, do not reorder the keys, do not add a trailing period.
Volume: {"value": 609.3, "unit": "gal"}
